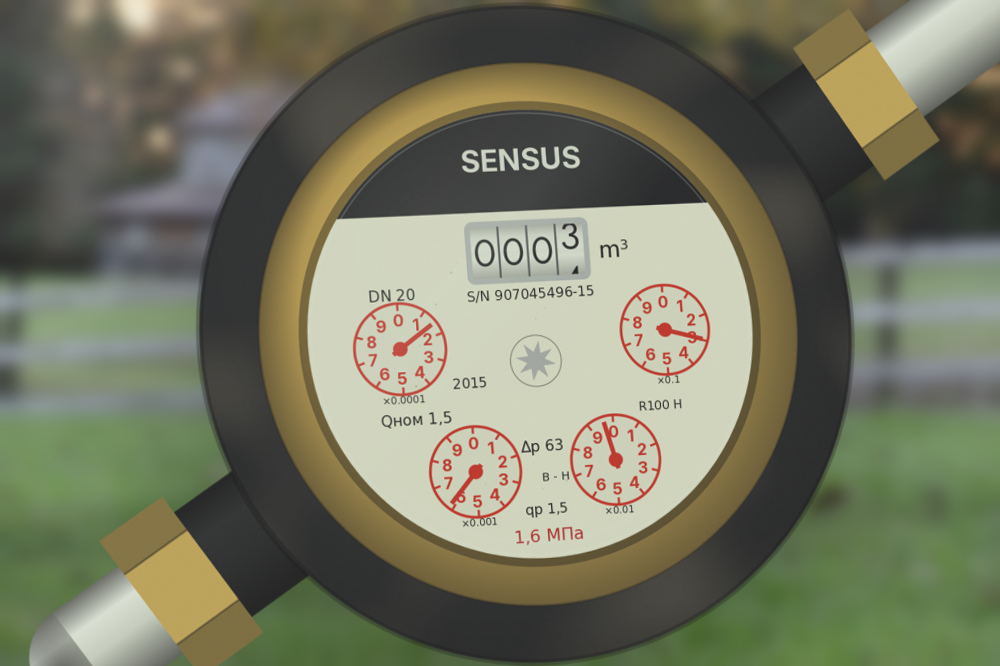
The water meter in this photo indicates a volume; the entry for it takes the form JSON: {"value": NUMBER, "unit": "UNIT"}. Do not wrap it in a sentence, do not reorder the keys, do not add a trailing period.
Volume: {"value": 3.2961, "unit": "m³"}
